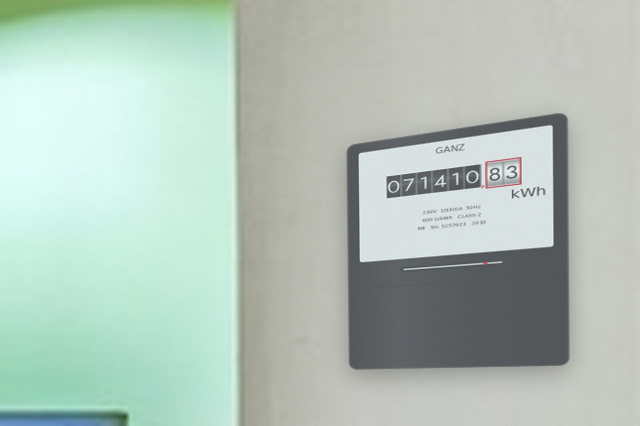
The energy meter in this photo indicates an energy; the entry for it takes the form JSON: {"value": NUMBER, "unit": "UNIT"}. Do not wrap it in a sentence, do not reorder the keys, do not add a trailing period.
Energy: {"value": 71410.83, "unit": "kWh"}
